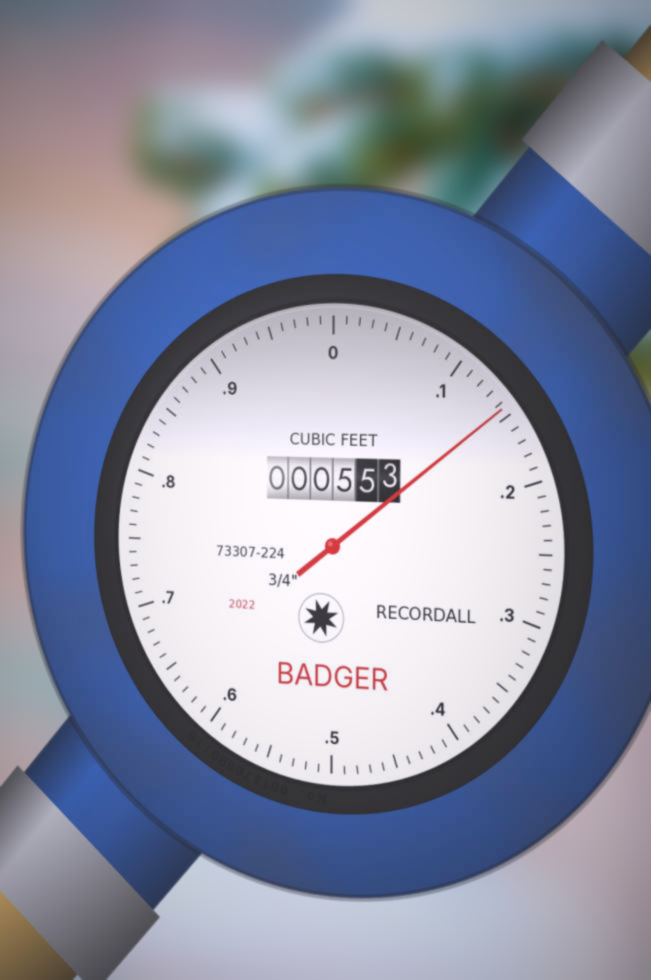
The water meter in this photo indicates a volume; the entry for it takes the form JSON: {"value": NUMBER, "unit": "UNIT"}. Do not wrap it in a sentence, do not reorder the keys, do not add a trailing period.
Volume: {"value": 553.14, "unit": "ft³"}
